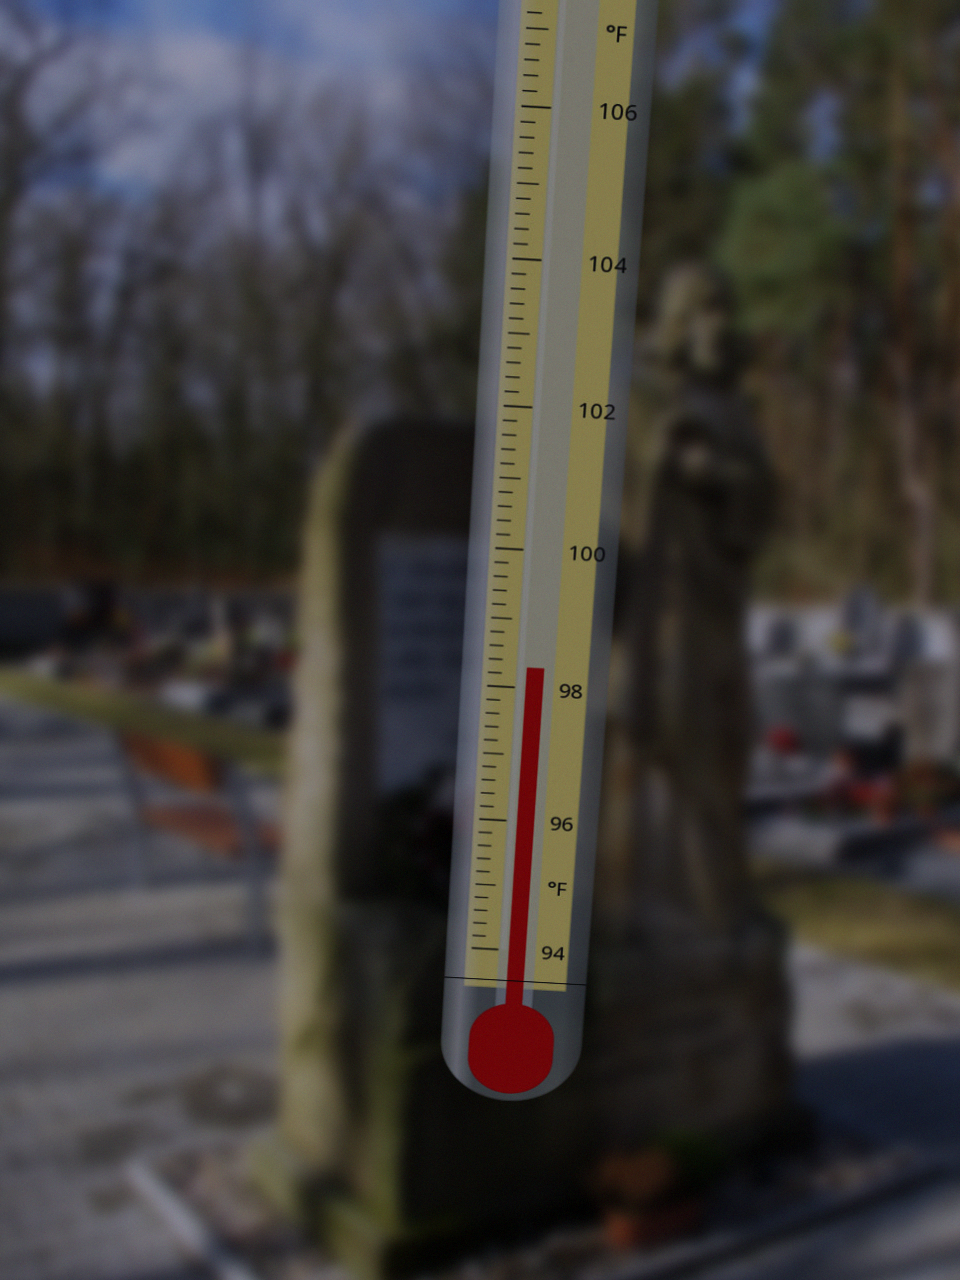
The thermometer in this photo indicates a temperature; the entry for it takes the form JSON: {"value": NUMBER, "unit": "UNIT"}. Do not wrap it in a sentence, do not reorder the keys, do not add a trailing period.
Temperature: {"value": 98.3, "unit": "°F"}
